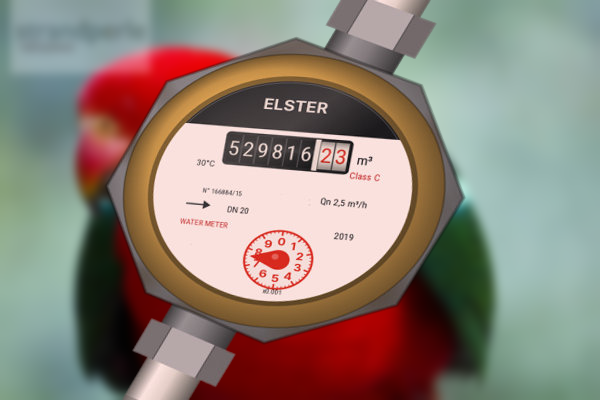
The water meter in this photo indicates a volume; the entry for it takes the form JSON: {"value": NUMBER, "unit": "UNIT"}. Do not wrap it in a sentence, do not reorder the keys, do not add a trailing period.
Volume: {"value": 529816.237, "unit": "m³"}
